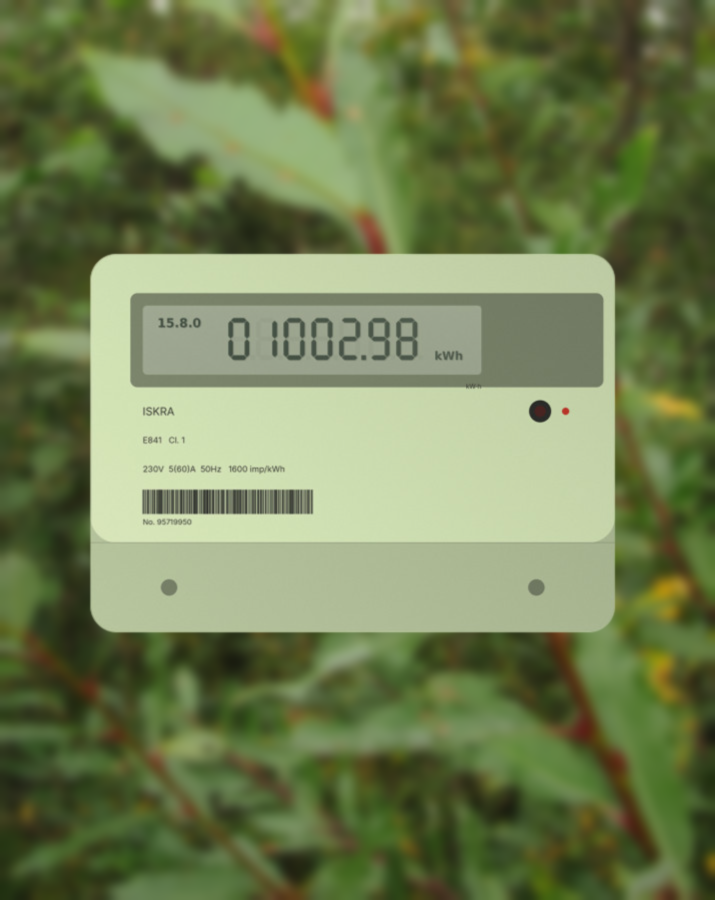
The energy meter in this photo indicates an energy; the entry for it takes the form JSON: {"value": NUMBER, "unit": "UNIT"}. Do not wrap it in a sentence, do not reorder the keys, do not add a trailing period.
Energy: {"value": 1002.98, "unit": "kWh"}
